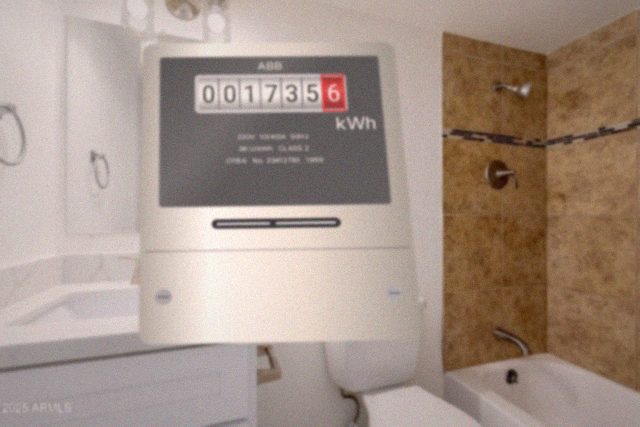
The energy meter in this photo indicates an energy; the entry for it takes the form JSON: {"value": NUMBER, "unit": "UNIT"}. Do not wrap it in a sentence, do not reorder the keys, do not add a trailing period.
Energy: {"value": 1735.6, "unit": "kWh"}
